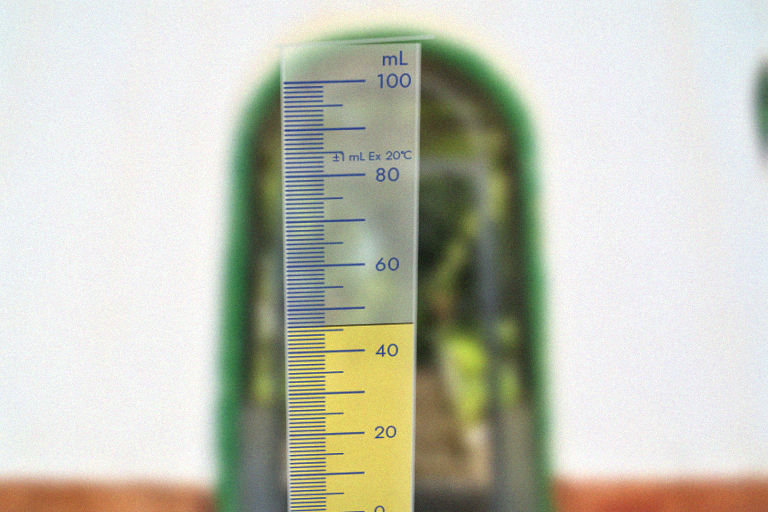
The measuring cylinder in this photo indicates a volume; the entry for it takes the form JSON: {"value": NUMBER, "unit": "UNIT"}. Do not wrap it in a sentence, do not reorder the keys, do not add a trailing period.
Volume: {"value": 46, "unit": "mL"}
